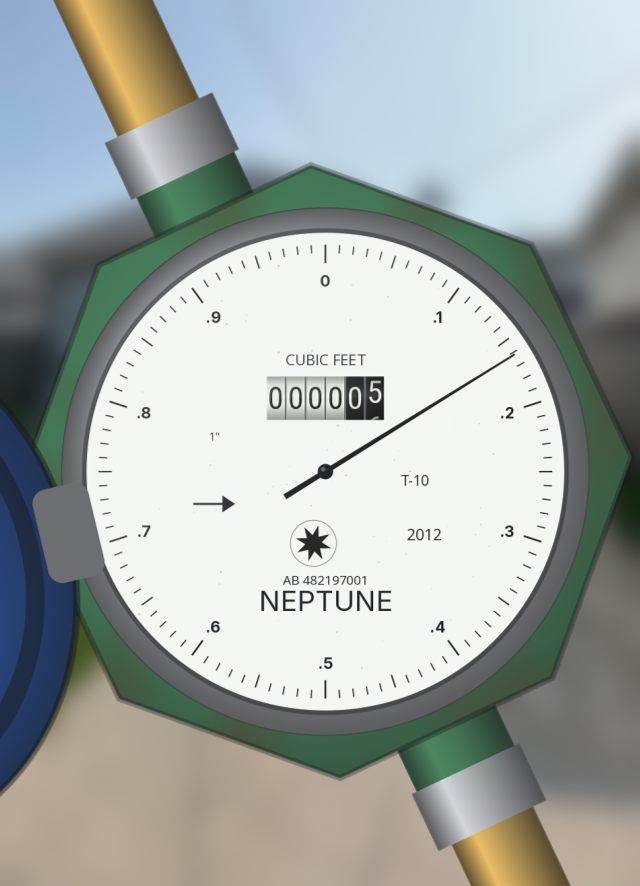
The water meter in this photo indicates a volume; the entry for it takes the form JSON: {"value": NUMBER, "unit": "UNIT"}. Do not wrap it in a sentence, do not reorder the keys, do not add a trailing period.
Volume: {"value": 5.16, "unit": "ft³"}
